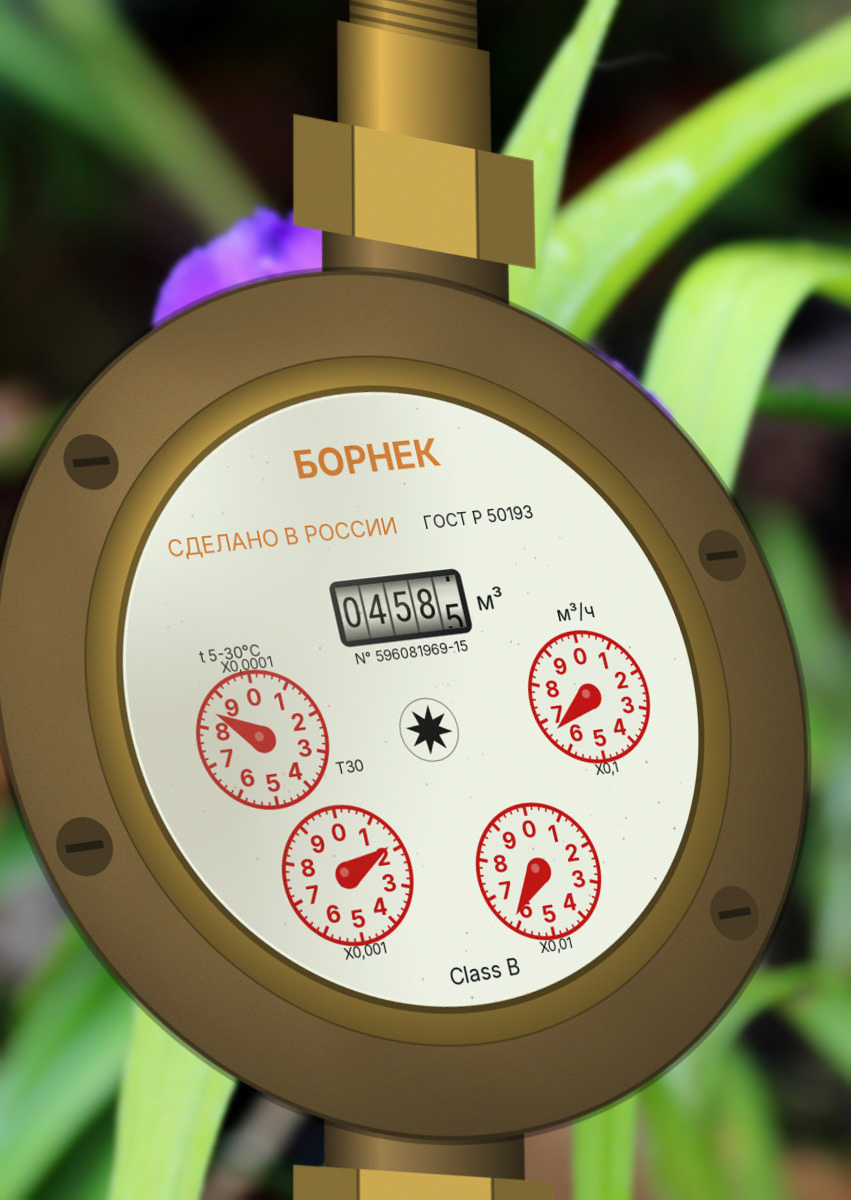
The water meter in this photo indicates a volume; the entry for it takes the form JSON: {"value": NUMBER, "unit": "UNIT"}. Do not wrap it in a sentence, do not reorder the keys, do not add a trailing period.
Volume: {"value": 4584.6618, "unit": "m³"}
